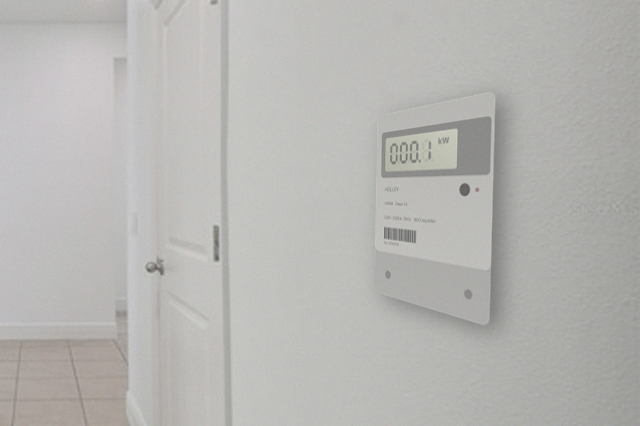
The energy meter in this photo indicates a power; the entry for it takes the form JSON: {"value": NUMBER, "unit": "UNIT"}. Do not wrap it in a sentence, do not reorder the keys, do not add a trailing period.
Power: {"value": 0.1, "unit": "kW"}
